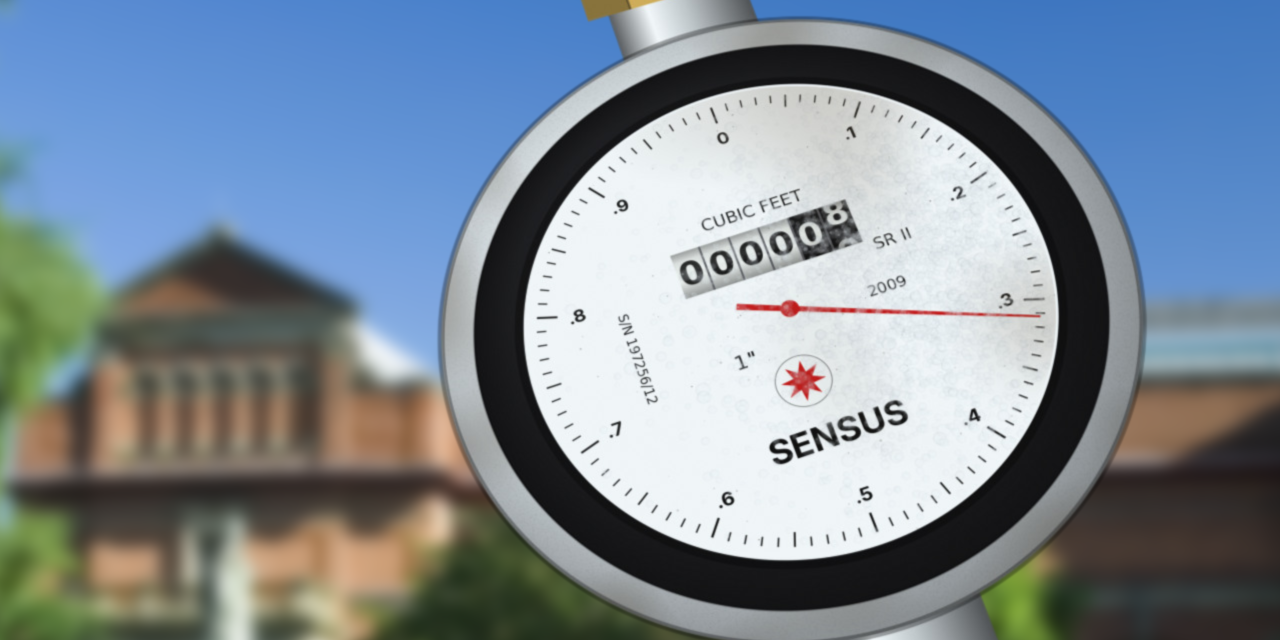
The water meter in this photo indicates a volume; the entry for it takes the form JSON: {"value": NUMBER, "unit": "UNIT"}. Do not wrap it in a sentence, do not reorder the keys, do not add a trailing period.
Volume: {"value": 8.31, "unit": "ft³"}
